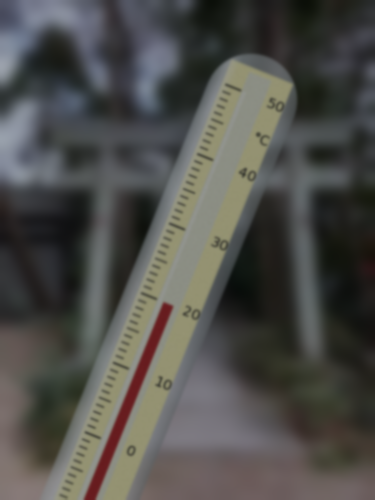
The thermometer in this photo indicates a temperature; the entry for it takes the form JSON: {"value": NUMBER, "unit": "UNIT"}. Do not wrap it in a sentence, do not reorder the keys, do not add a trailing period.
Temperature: {"value": 20, "unit": "°C"}
